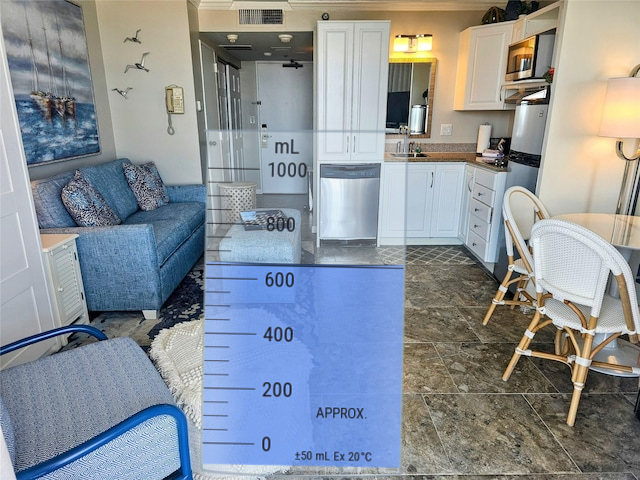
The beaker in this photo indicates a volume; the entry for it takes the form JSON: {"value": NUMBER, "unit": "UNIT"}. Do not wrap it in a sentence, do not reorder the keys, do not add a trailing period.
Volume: {"value": 650, "unit": "mL"}
